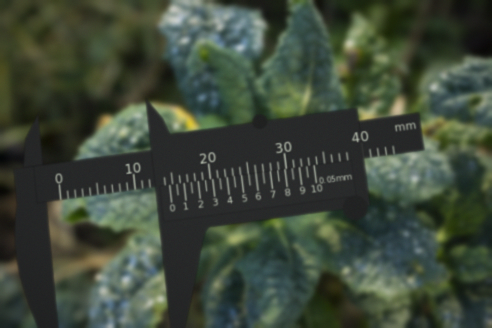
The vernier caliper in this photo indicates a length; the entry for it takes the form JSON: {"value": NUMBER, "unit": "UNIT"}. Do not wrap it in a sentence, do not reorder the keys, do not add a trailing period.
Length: {"value": 14.6, "unit": "mm"}
